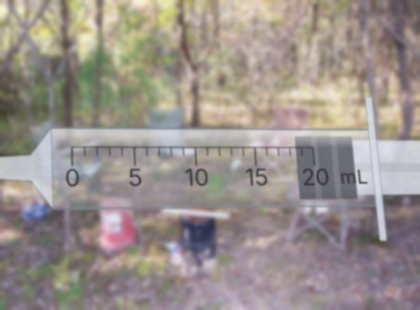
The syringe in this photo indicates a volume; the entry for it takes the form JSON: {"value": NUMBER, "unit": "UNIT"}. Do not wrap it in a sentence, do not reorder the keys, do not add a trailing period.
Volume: {"value": 18.5, "unit": "mL"}
